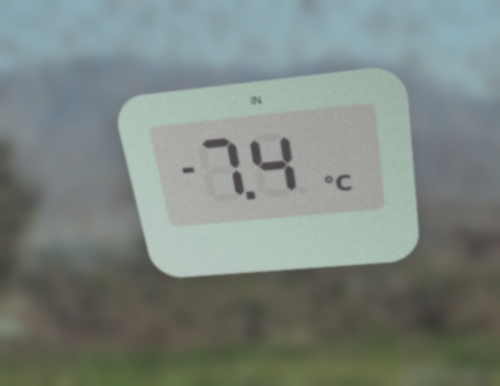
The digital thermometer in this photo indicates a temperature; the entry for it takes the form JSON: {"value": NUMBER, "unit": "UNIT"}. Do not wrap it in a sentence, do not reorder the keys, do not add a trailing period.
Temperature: {"value": -7.4, "unit": "°C"}
